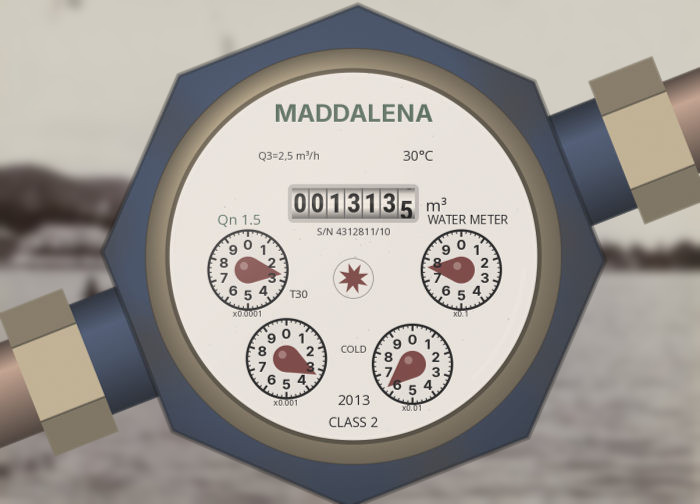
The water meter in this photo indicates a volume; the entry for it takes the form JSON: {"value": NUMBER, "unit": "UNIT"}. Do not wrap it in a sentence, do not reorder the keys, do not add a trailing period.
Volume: {"value": 13134.7632, "unit": "m³"}
